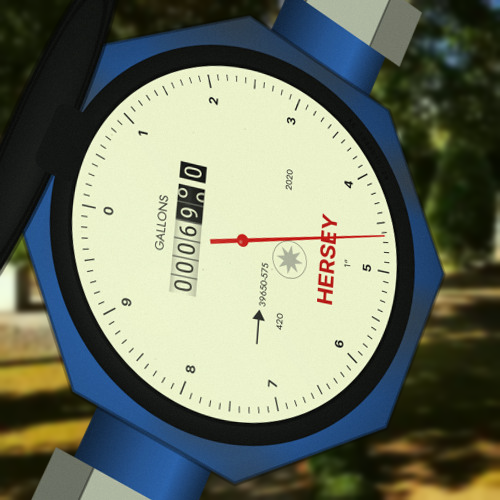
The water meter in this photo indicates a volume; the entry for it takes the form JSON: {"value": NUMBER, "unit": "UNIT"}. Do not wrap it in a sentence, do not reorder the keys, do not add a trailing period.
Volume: {"value": 6984.6, "unit": "gal"}
